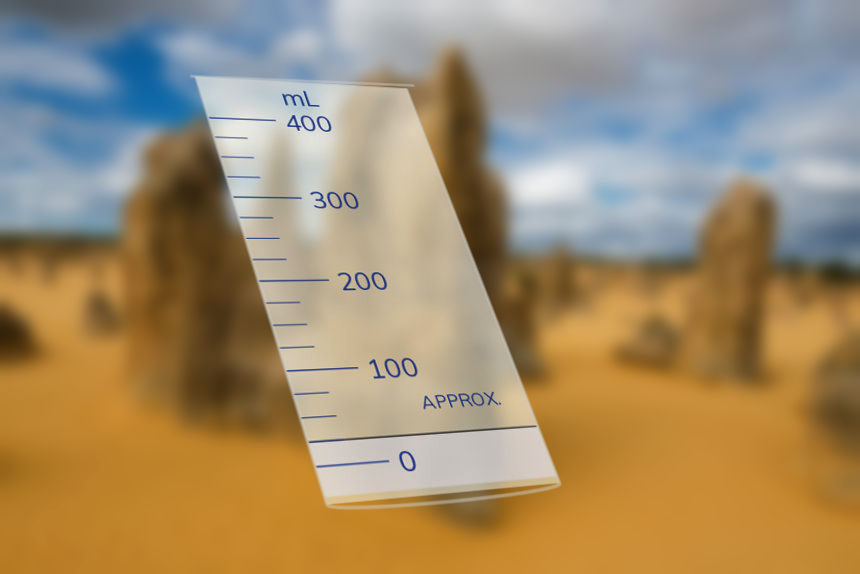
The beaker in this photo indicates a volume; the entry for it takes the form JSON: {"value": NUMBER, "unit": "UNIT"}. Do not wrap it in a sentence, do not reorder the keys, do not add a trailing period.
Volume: {"value": 25, "unit": "mL"}
